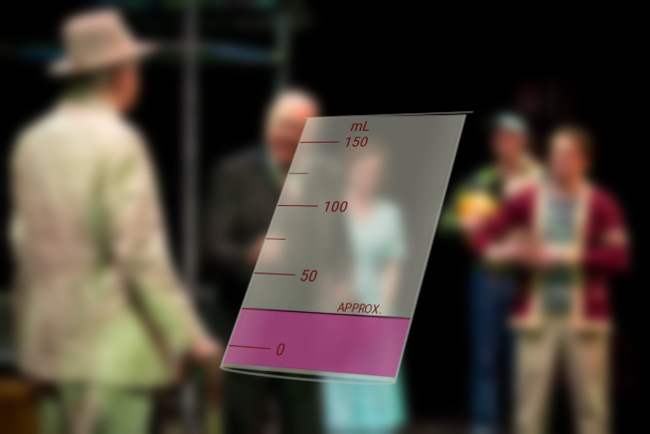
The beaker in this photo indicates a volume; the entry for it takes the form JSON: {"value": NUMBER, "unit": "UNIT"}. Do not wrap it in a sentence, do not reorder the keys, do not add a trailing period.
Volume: {"value": 25, "unit": "mL"}
